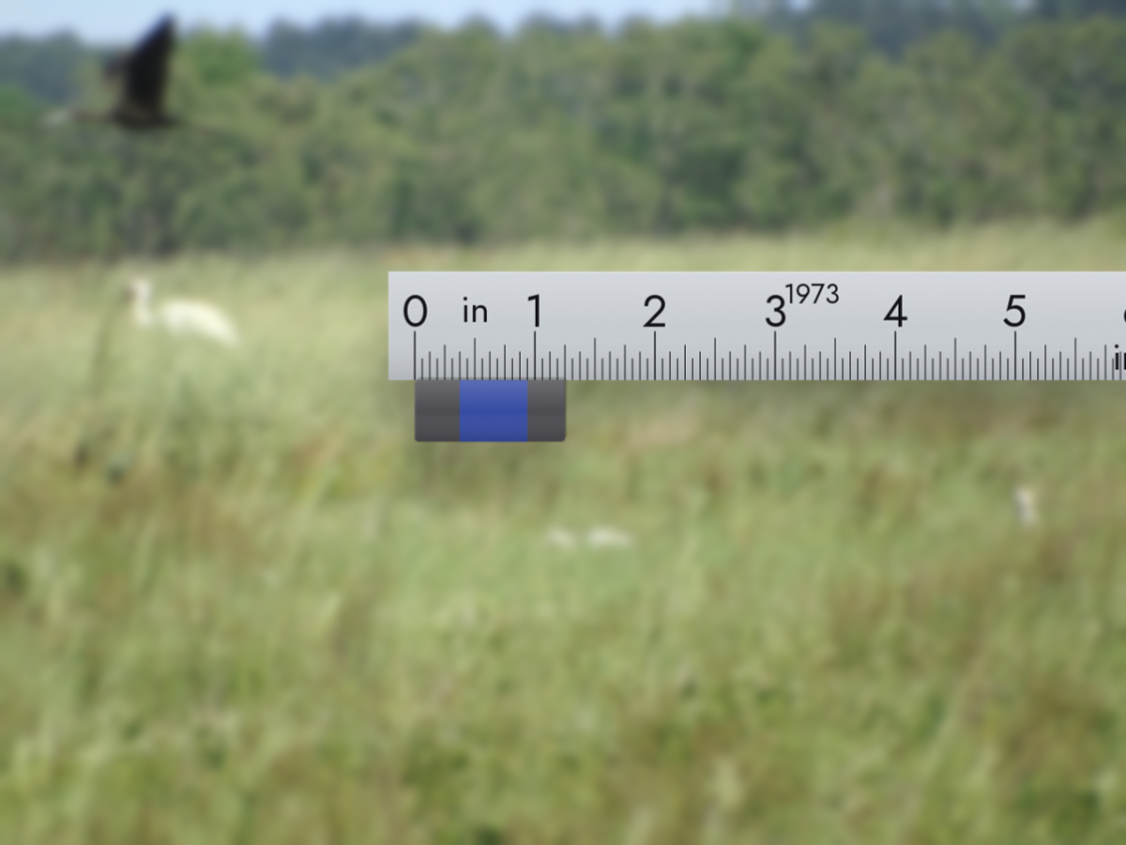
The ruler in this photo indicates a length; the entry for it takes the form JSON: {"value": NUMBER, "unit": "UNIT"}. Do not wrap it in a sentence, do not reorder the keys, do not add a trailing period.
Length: {"value": 1.25, "unit": "in"}
